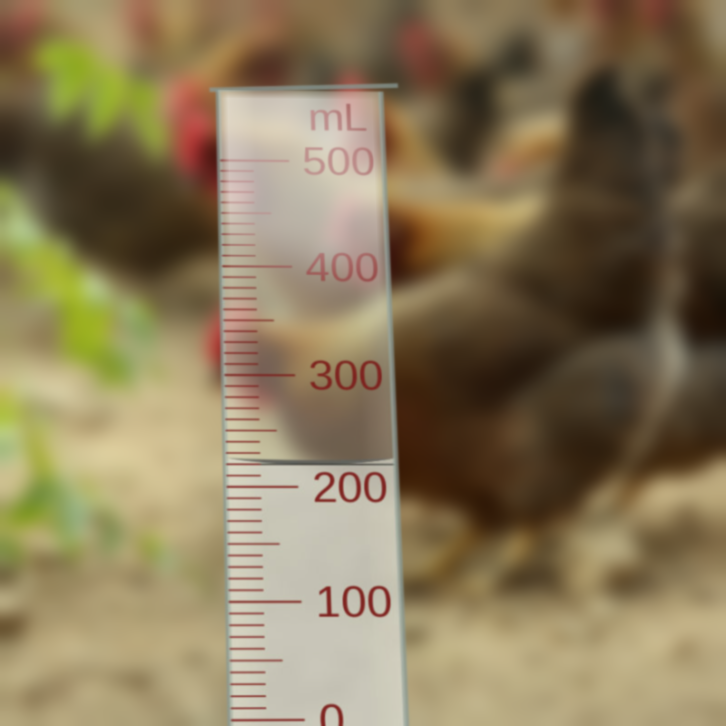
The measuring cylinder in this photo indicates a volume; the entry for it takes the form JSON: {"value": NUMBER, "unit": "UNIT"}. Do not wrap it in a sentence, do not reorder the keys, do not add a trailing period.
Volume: {"value": 220, "unit": "mL"}
